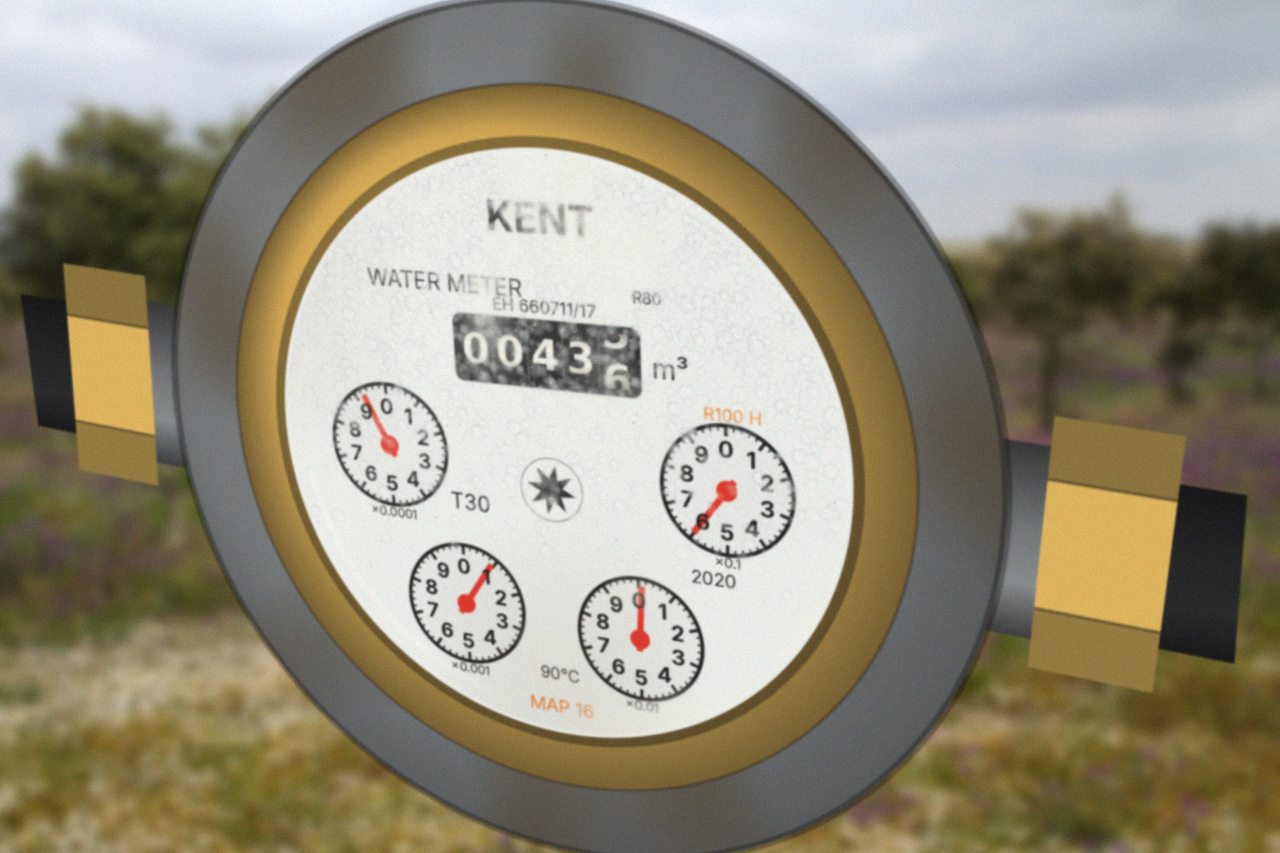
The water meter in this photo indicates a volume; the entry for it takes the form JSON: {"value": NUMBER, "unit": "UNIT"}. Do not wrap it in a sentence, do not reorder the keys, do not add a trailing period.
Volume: {"value": 435.6009, "unit": "m³"}
